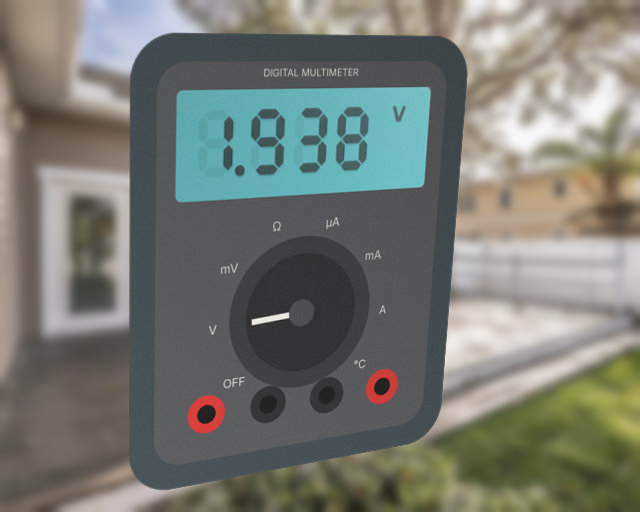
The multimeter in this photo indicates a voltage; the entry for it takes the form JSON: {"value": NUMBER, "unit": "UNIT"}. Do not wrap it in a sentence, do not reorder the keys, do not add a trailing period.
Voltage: {"value": 1.938, "unit": "V"}
